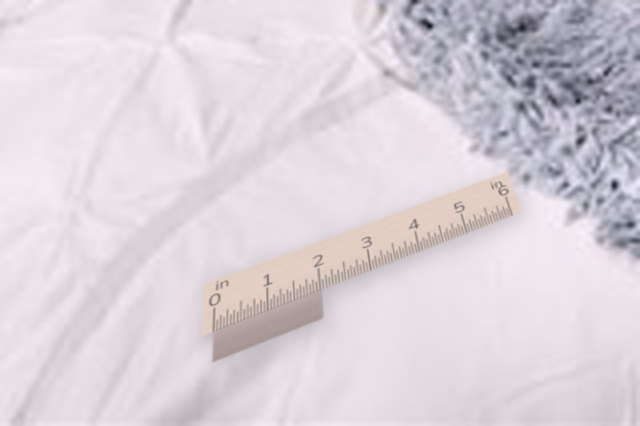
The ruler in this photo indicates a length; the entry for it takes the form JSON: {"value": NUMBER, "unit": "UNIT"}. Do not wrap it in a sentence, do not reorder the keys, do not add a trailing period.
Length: {"value": 2, "unit": "in"}
